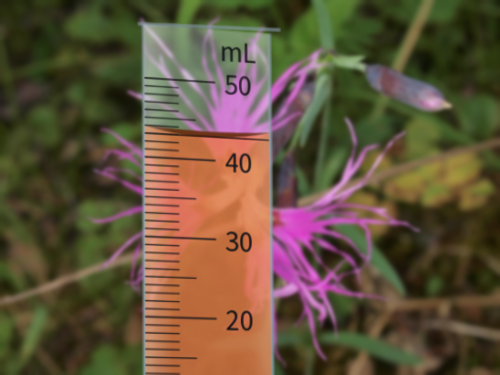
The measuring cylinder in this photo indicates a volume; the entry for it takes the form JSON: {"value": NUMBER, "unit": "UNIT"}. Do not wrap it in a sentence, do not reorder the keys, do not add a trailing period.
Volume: {"value": 43, "unit": "mL"}
